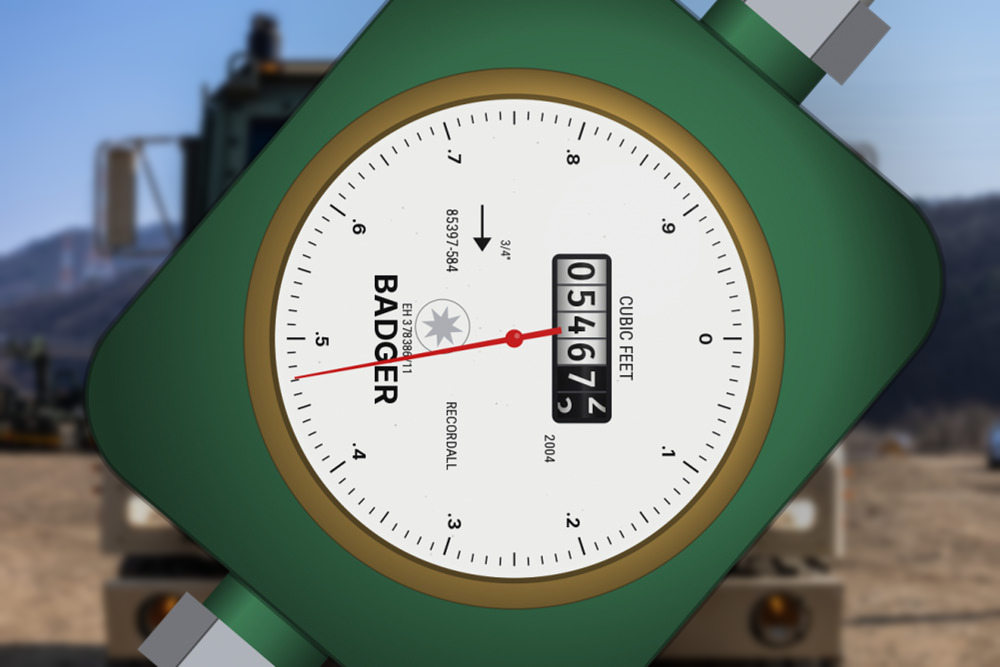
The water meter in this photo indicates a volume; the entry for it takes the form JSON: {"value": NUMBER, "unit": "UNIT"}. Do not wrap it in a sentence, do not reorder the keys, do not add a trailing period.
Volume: {"value": 54672.47, "unit": "ft³"}
